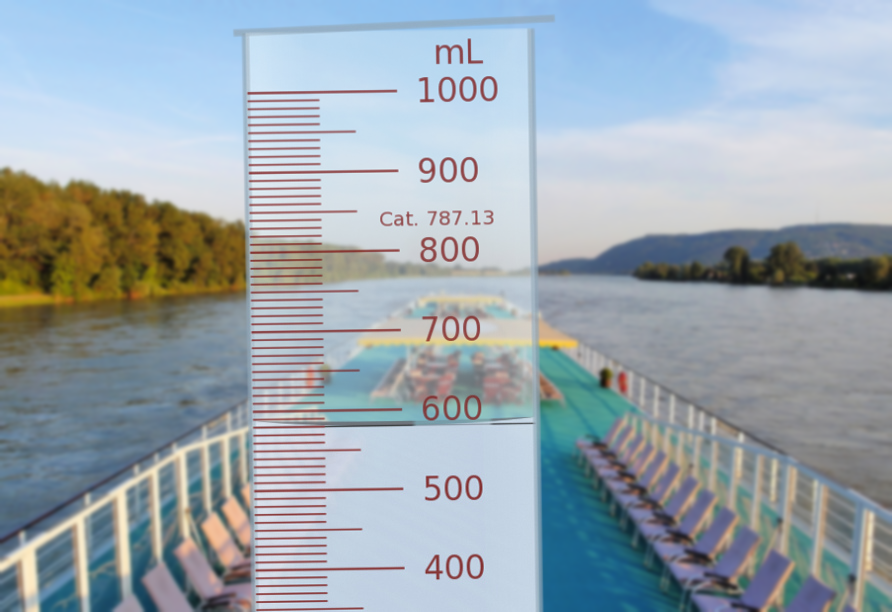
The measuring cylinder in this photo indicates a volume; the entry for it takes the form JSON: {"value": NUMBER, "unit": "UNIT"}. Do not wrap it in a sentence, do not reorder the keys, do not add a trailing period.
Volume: {"value": 580, "unit": "mL"}
